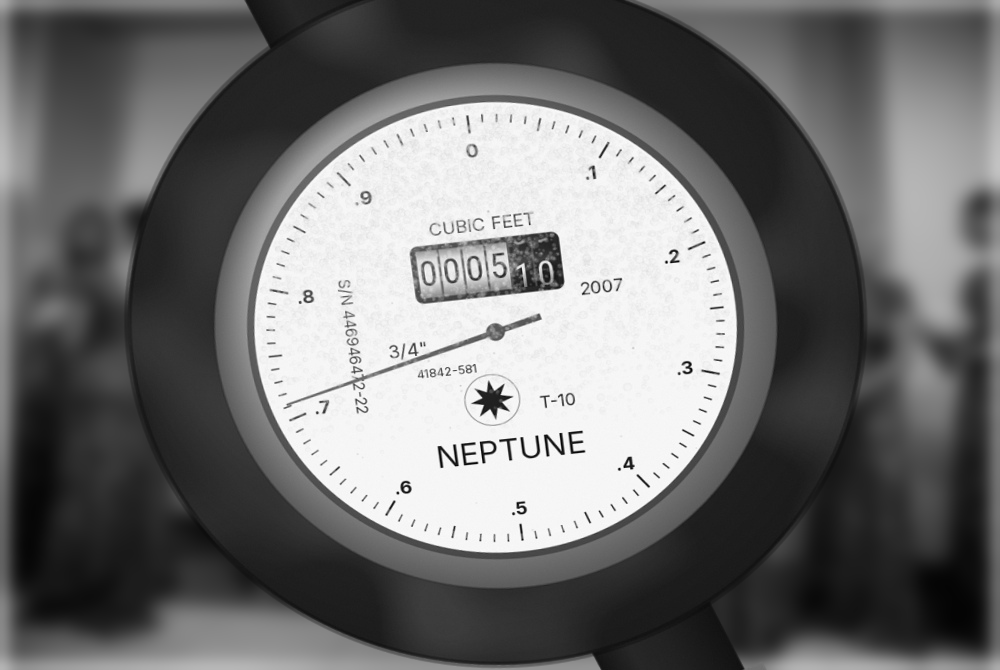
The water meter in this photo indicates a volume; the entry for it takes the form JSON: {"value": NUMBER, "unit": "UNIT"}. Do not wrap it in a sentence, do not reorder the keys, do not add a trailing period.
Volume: {"value": 509.71, "unit": "ft³"}
